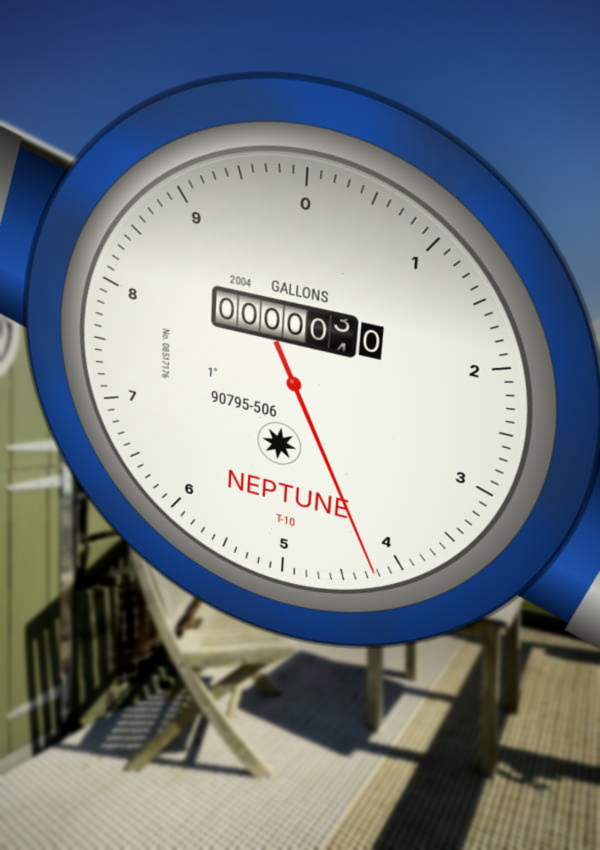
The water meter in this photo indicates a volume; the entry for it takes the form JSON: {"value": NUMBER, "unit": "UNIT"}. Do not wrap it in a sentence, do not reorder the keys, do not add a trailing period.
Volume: {"value": 34.2, "unit": "gal"}
